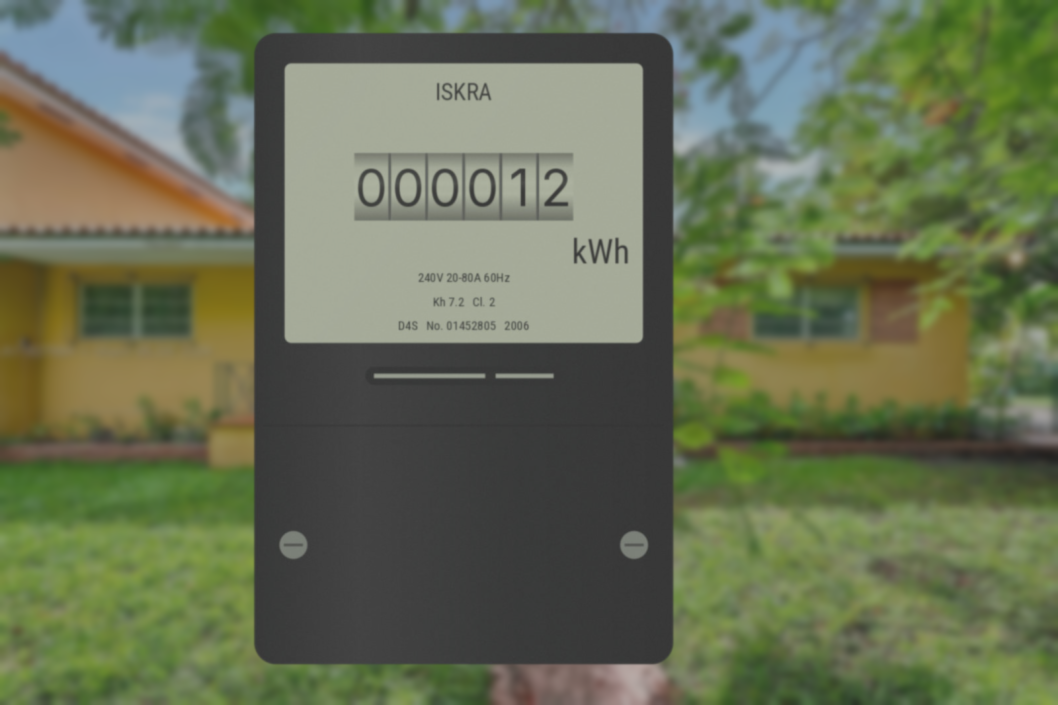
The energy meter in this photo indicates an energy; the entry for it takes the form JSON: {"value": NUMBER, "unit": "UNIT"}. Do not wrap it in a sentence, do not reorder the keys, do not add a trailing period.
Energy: {"value": 12, "unit": "kWh"}
